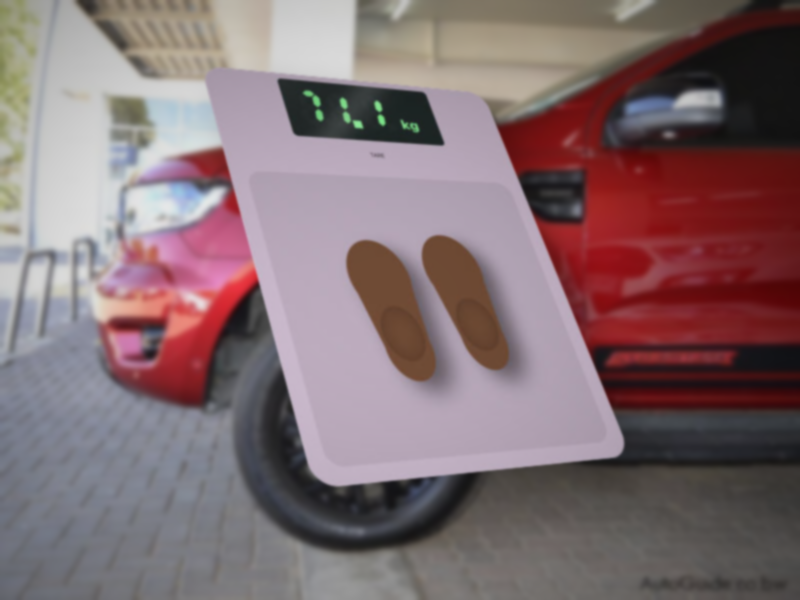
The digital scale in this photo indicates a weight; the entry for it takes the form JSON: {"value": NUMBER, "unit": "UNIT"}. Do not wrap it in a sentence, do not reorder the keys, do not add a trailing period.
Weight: {"value": 71.1, "unit": "kg"}
